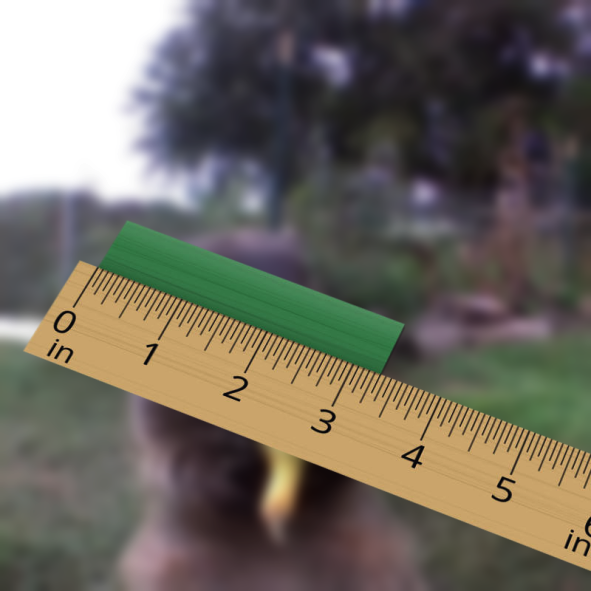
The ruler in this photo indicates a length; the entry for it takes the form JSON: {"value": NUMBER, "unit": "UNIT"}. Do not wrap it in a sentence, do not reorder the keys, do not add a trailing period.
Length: {"value": 3.3125, "unit": "in"}
